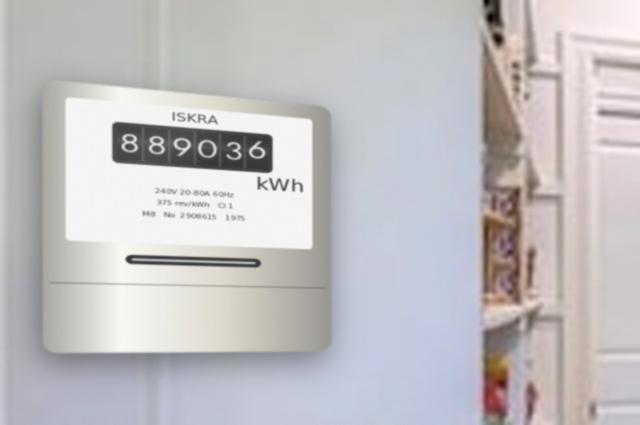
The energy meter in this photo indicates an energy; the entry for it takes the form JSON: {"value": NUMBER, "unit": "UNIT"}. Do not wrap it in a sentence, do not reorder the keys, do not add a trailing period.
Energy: {"value": 889036, "unit": "kWh"}
